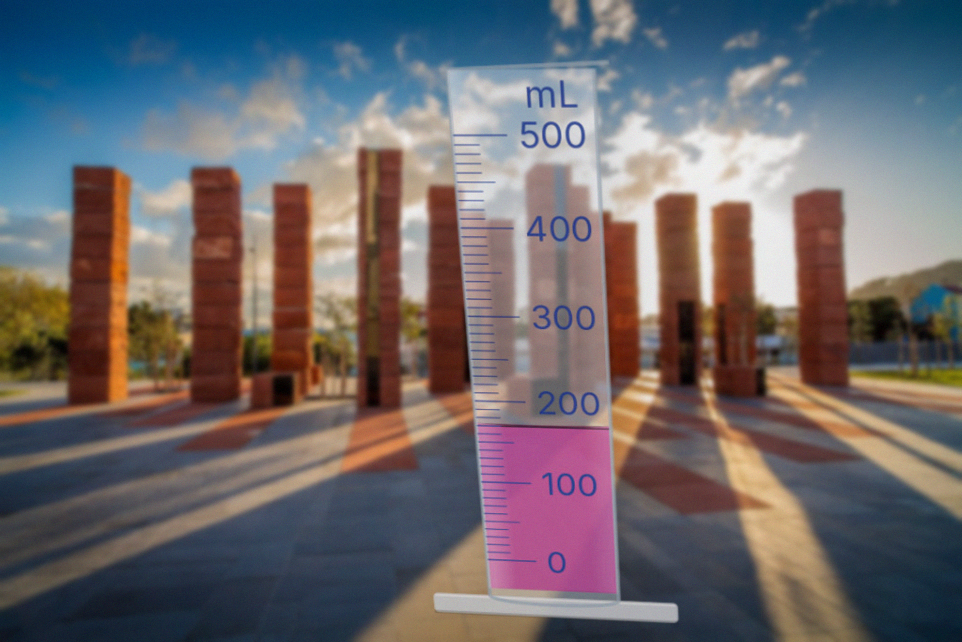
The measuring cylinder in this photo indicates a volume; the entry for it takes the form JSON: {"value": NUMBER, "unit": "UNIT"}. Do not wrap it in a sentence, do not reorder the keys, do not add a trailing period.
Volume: {"value": 170, "unit": "mL"}
